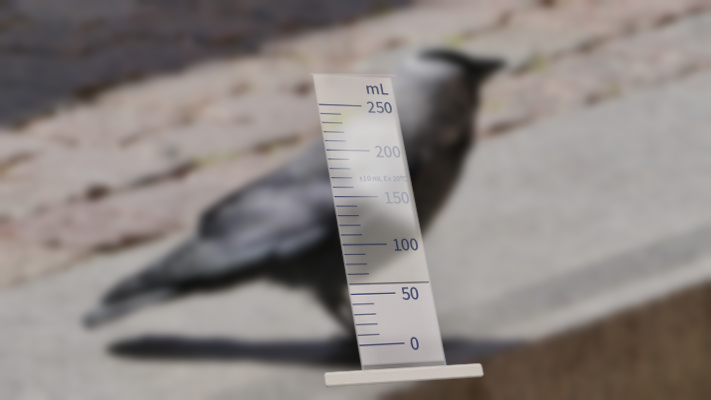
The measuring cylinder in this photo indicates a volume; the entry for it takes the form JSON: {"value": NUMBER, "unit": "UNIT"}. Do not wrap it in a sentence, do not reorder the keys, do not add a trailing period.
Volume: {"value": 60, "unit": "mL"}
